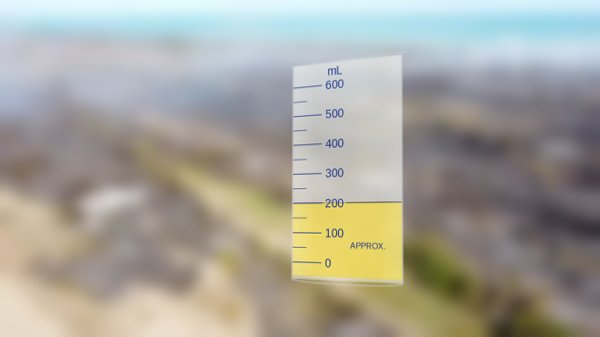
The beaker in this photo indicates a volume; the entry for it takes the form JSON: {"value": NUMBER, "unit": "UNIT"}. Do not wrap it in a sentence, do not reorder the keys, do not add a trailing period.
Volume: {"value": 200, "unit": "mL"}
